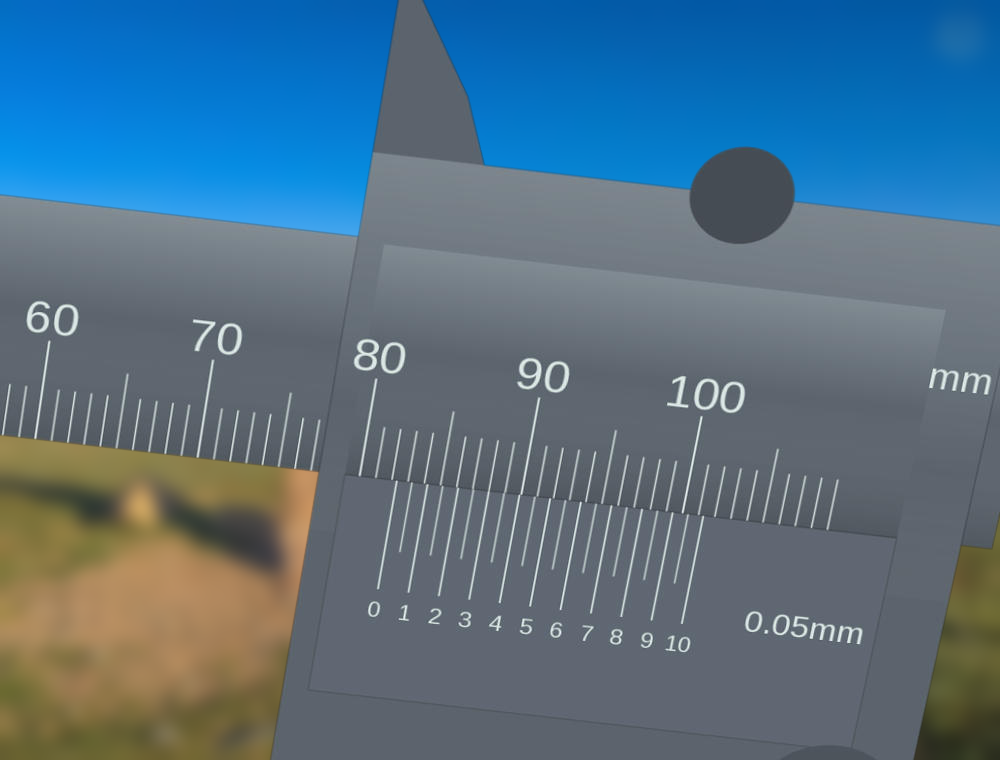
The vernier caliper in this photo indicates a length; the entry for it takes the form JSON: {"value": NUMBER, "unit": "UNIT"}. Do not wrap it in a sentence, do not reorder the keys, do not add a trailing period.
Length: {"value": 82.3, "unit": "mm"}
